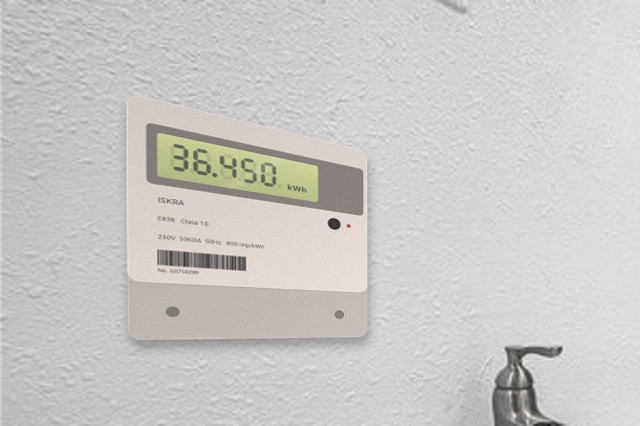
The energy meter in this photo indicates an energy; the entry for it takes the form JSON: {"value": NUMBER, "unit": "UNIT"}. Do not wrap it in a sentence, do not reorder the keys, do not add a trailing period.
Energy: {"value": 36.450, "unit": "kWh"}
